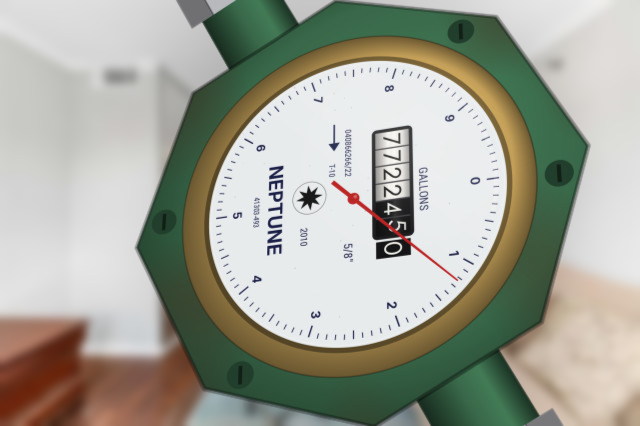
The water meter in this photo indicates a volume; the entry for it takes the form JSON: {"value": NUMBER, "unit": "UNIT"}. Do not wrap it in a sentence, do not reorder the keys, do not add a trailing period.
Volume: {"value": 7722451.2, "unit": "gal"}
